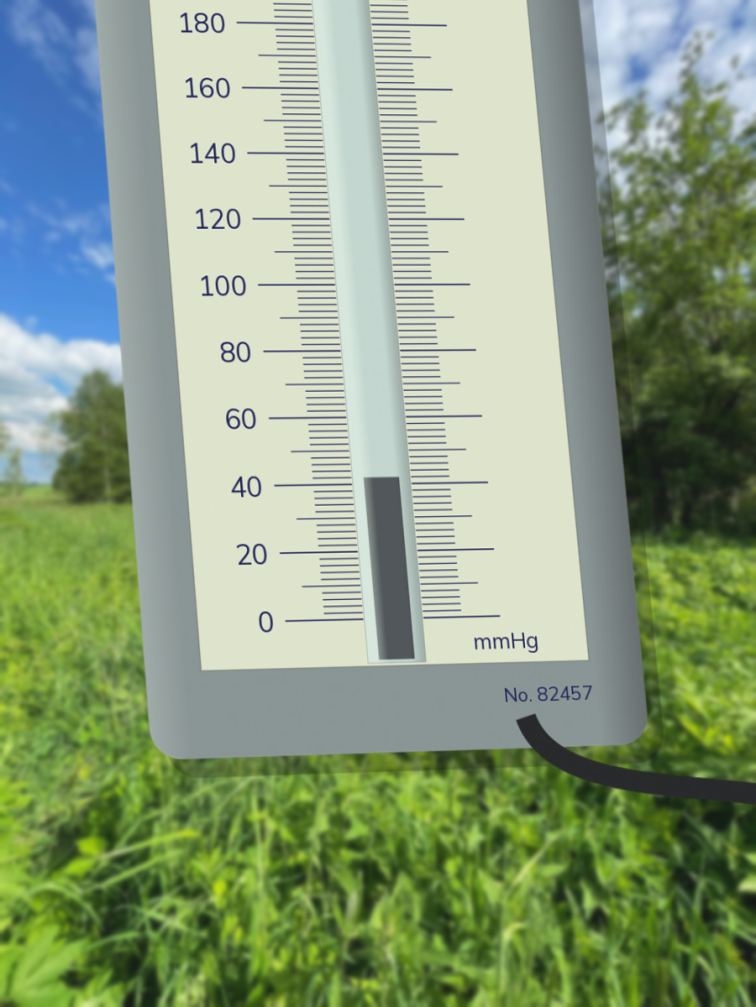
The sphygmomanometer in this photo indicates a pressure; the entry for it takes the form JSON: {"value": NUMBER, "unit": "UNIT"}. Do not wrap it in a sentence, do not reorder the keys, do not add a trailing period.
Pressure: {"value": 42, "unit": "mmHg"}
